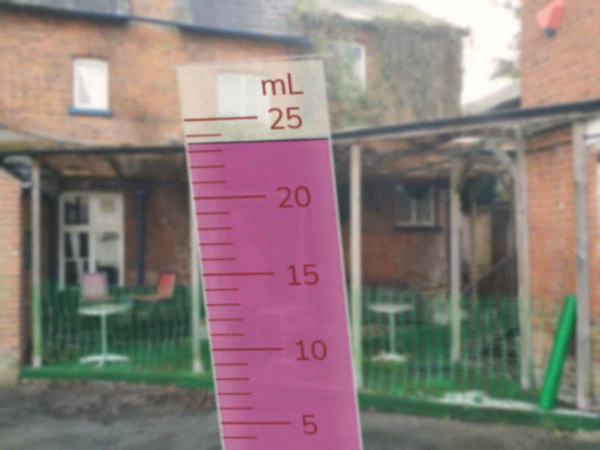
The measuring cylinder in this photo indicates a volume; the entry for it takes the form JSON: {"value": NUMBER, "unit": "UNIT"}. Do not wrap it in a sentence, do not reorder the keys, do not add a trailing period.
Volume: {"value": 23.5, "unit": "mL"}
